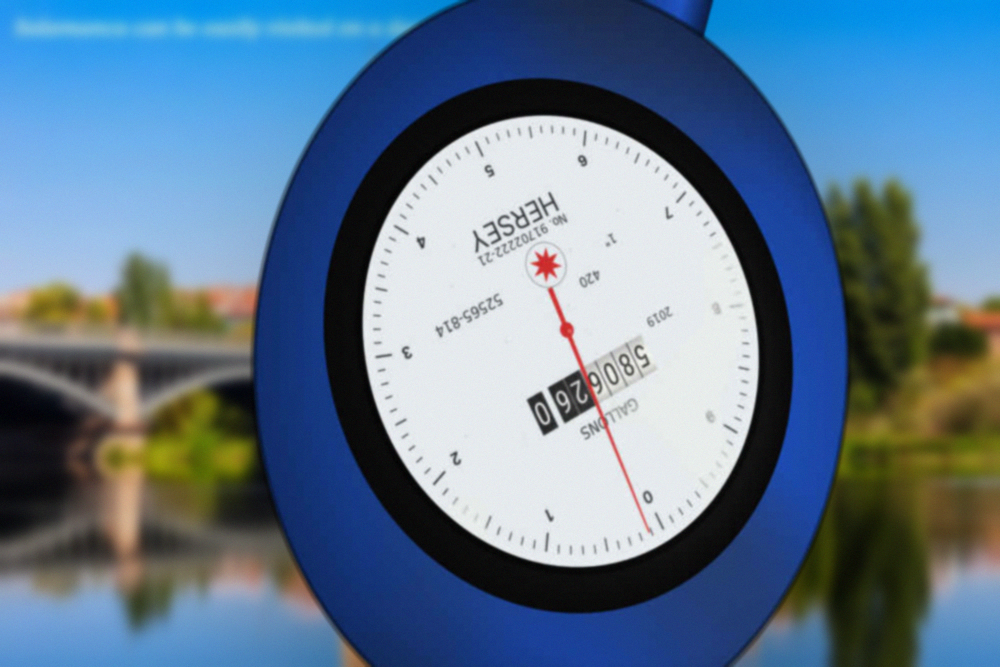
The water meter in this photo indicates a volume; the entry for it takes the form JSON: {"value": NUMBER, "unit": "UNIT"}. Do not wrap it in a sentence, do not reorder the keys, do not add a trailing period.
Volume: {"value": 5806260.1, "unit": "gal"}
